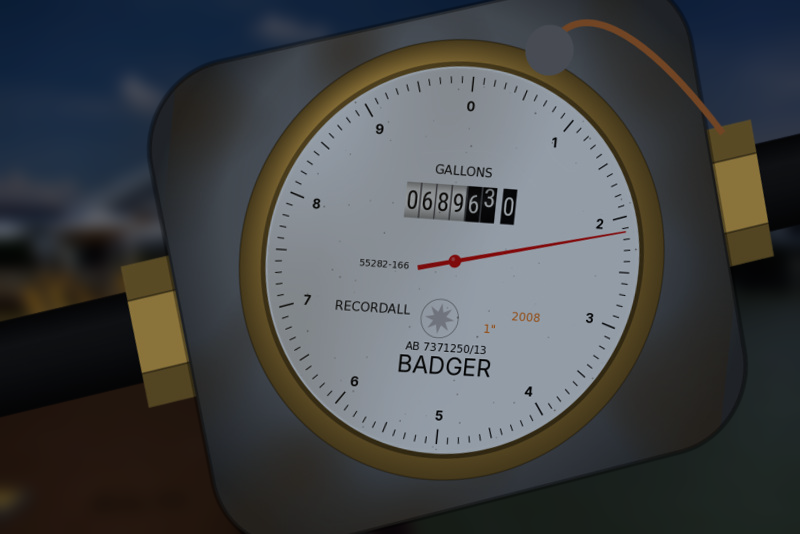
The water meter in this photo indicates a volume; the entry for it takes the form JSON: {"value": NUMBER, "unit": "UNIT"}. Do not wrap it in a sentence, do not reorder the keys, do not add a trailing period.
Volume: {"value": 689632.1, "unit": "gal"}
